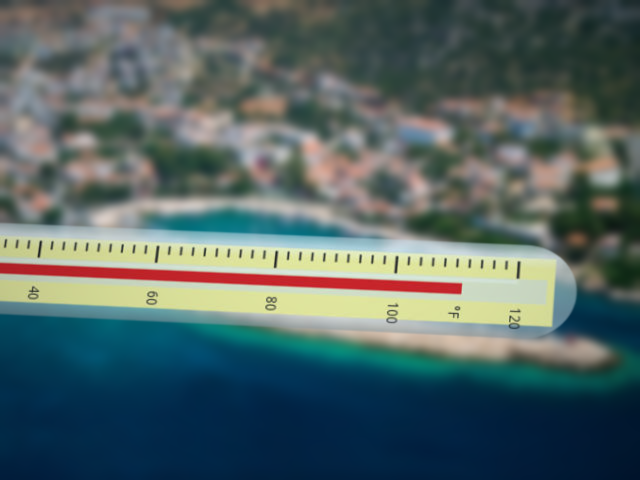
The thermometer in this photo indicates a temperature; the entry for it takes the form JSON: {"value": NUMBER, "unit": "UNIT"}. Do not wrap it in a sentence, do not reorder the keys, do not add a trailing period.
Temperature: {"value": 111, "unit": "°F"}
